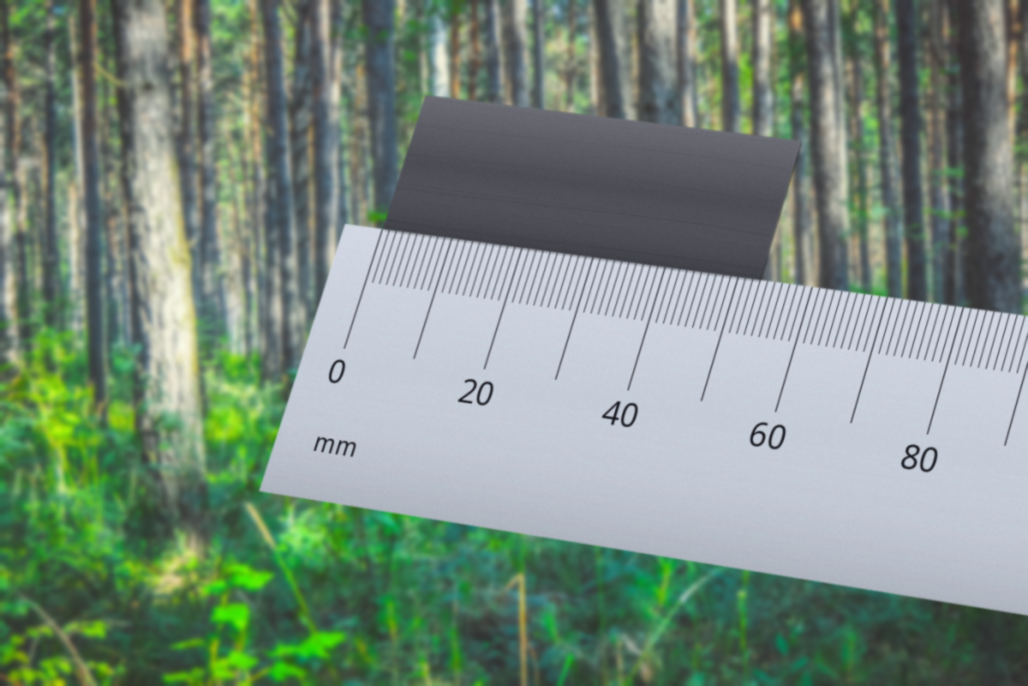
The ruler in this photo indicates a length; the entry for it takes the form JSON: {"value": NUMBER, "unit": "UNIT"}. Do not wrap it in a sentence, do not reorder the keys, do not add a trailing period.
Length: {"value": 53, "unit": "mm"}
